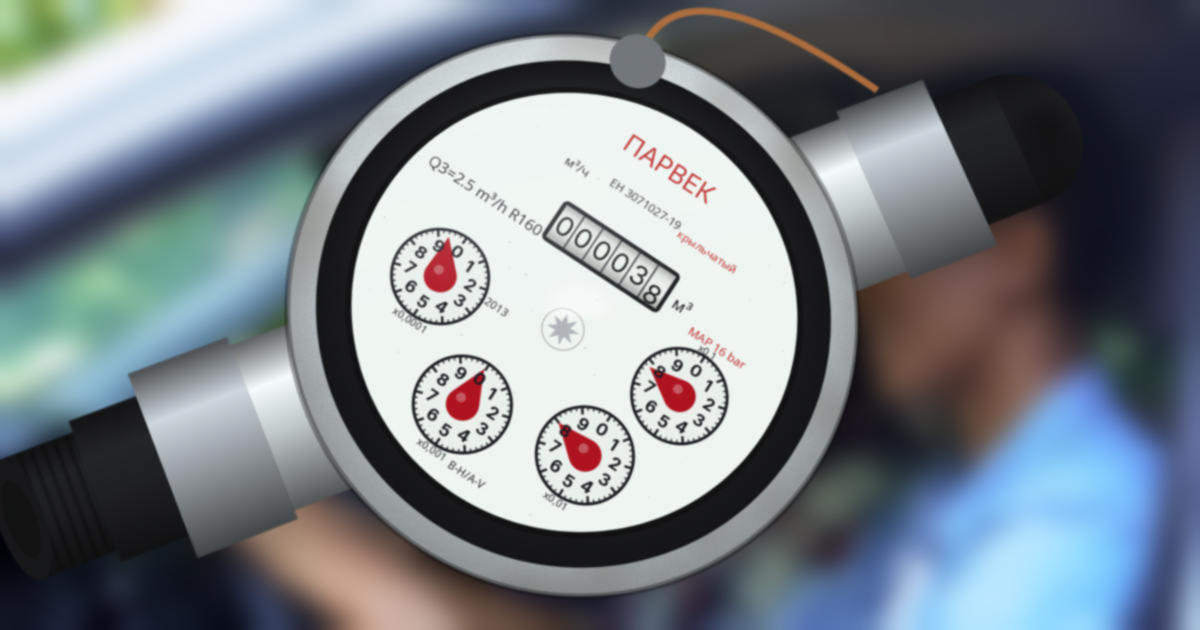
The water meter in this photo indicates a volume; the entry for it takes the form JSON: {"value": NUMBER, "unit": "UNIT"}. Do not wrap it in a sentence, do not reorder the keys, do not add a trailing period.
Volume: {"value": 37.7799, "unit": "m³"}
